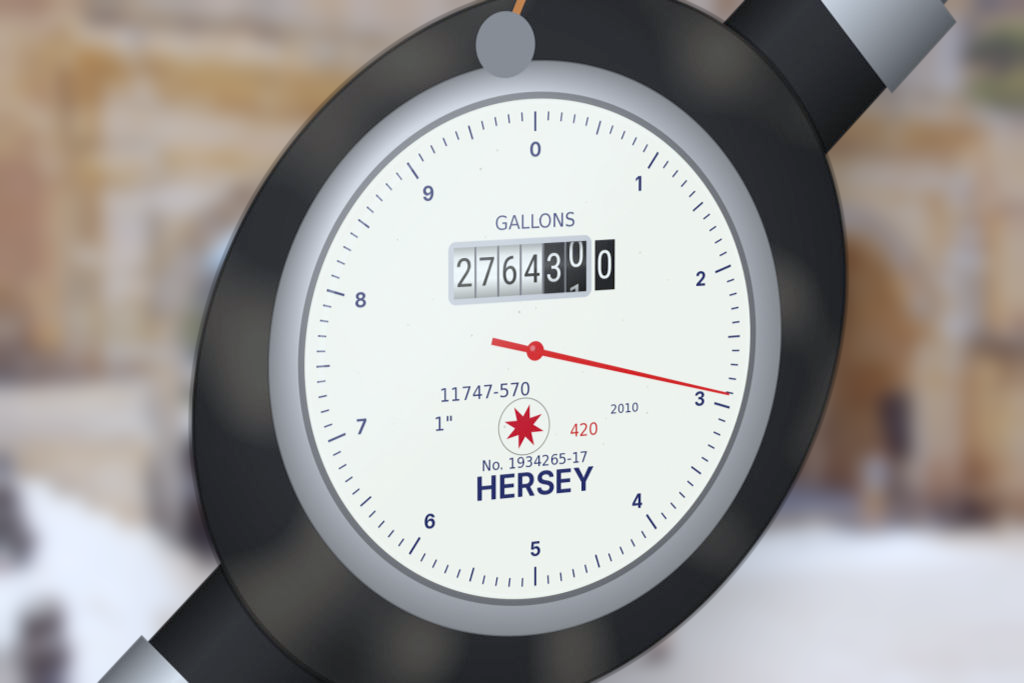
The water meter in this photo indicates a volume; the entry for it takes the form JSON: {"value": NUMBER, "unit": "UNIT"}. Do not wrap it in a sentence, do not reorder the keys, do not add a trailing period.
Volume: {"value": 2764302.9, "unit": "gal"}
